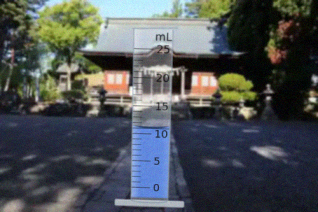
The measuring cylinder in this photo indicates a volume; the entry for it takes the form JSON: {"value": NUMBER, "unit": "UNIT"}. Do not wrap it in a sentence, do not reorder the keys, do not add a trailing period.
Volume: {"value": 11, "unit": "mL"}
